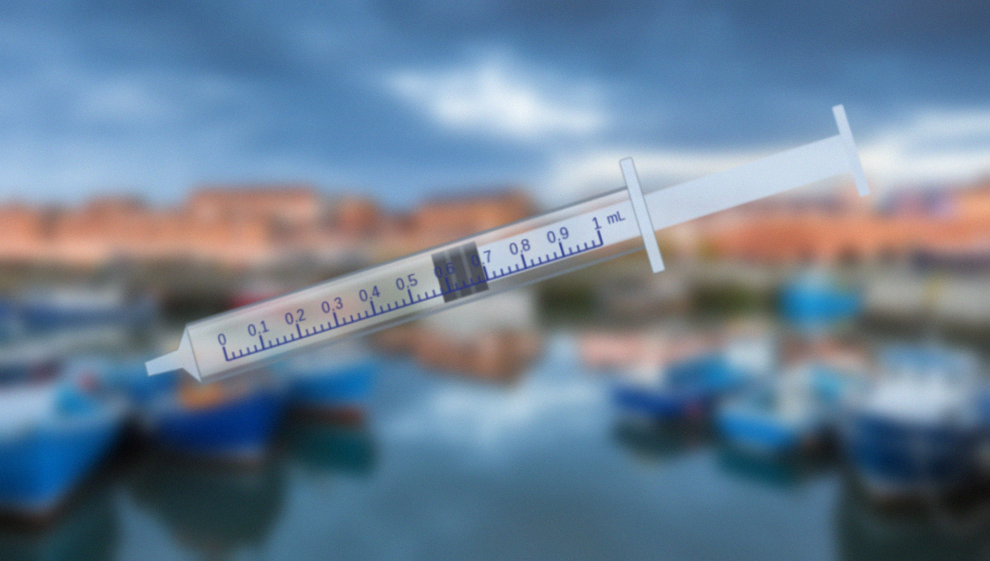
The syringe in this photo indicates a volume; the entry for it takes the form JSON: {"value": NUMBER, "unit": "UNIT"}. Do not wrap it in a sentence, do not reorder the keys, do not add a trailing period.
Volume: {"value": 0.58, "unit": "mL"}
